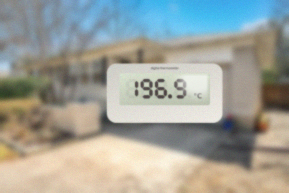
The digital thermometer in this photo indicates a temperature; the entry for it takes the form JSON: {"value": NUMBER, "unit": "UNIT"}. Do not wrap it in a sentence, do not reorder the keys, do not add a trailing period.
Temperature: {"value": 196.9, "unit": "°C"}
